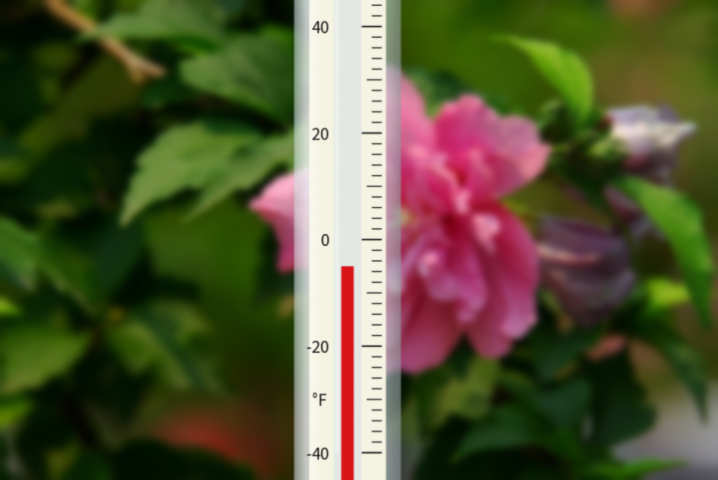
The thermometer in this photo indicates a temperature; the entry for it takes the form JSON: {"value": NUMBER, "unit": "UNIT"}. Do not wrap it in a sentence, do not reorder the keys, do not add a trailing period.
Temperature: {"value": -5, "unit": "°F"}
